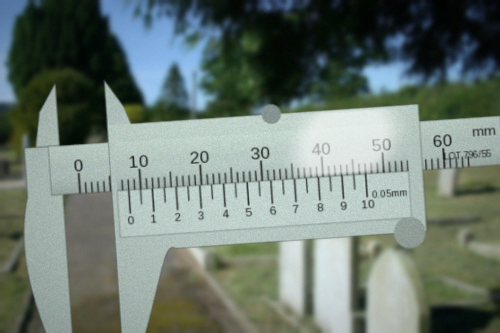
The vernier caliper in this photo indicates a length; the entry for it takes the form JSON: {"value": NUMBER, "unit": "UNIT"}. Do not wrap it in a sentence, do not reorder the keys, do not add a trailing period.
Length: {"value": 8.0, "unit": "mm"}
